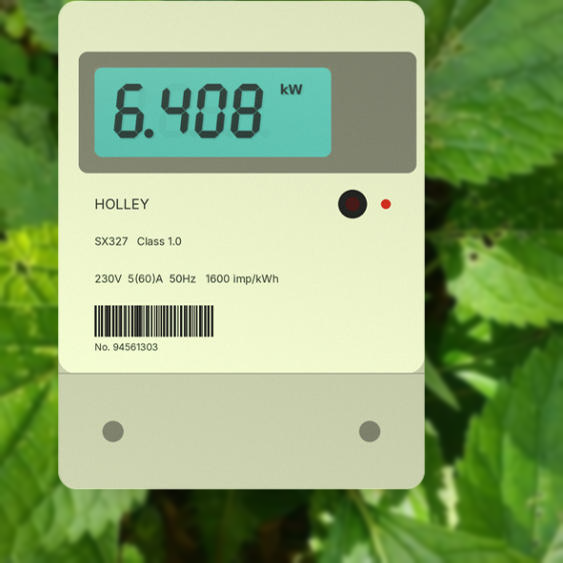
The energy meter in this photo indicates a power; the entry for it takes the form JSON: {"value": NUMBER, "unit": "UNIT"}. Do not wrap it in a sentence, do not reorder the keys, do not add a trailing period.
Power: {"value": 6.408, "unit": "kW"}
